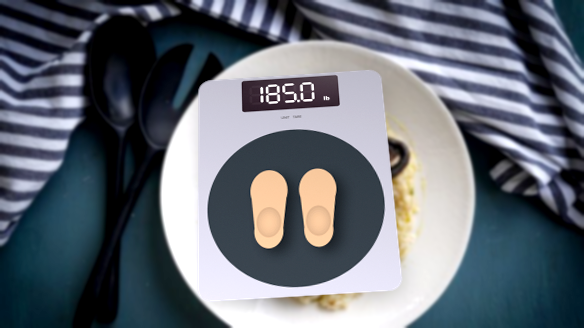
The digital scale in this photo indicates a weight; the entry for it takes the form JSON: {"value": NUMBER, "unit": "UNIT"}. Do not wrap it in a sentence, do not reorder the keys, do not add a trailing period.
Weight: {"value": 185.0, "unit": "lb"}
